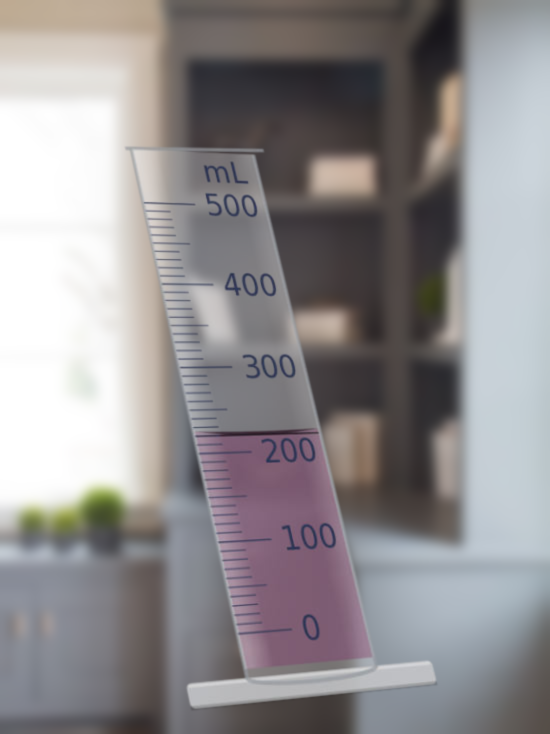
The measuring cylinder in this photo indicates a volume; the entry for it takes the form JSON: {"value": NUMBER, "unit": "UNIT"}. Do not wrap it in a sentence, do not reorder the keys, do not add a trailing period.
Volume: {"value": 220, "unit": "mL"}
